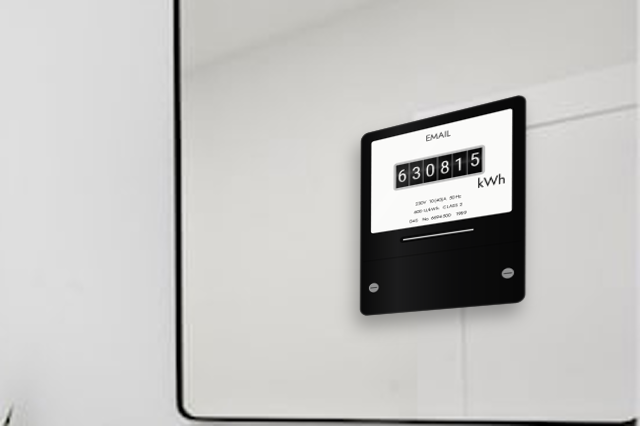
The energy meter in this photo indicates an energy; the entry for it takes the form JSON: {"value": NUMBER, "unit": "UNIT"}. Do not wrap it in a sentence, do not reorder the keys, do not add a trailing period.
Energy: {"value": 630815, "unit": "kWh"}
